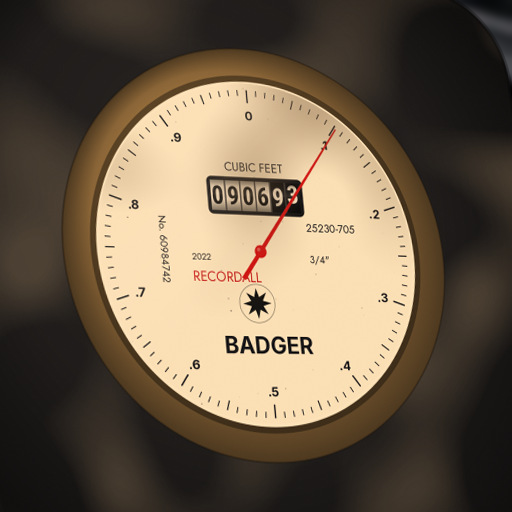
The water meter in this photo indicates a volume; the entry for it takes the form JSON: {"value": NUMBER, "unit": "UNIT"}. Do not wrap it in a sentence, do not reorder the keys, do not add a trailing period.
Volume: {"value": 90693.10, "unit": "ft³"}
